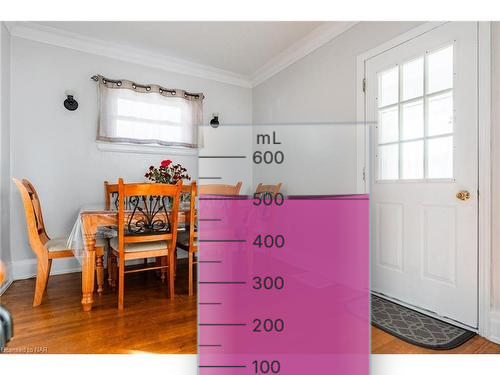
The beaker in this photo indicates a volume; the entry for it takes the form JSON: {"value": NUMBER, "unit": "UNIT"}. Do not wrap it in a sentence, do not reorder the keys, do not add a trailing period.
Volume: {"value": 500, "unit": "mL"}
